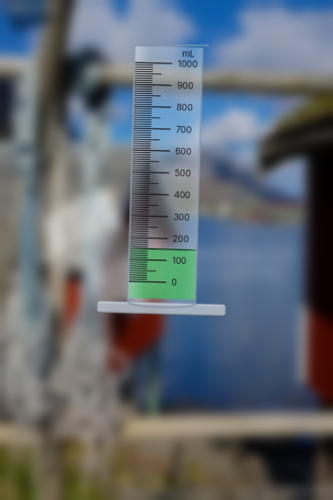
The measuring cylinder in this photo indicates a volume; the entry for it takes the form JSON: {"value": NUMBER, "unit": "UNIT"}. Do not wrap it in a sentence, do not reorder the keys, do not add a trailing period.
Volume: {"value": 150, "unit": "mL"}
